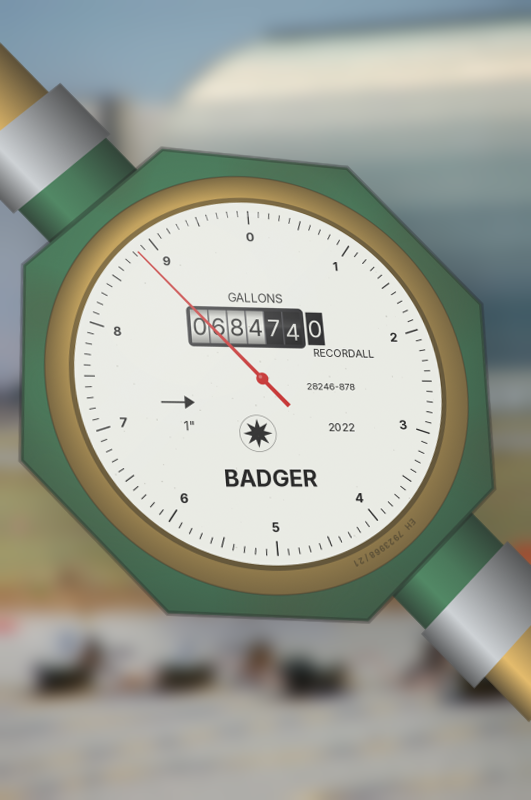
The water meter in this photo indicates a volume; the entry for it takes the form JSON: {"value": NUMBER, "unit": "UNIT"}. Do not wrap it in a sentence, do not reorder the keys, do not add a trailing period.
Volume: {"value": 684738.8, "unit": "gal"}
